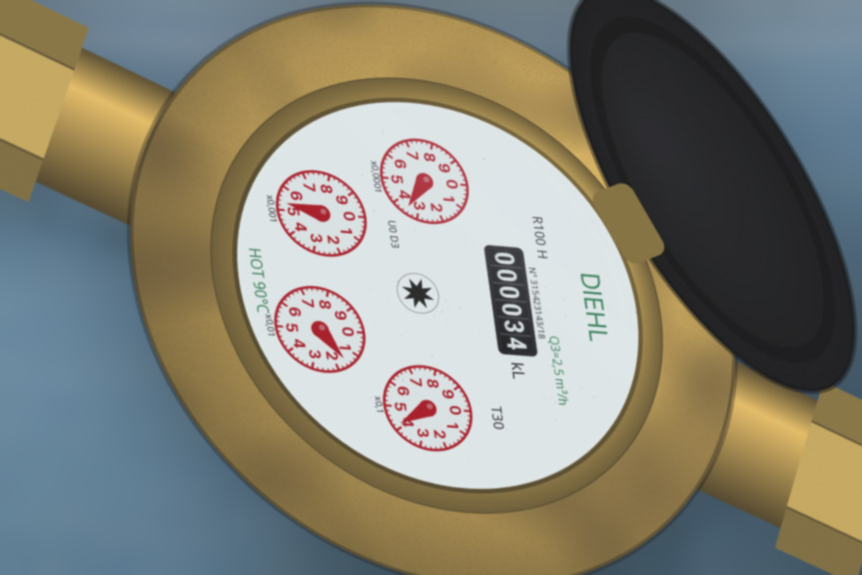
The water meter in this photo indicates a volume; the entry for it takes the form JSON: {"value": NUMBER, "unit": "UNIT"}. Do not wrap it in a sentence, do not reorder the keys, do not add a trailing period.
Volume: {"value": 34.4153, "unit": "kL"}
